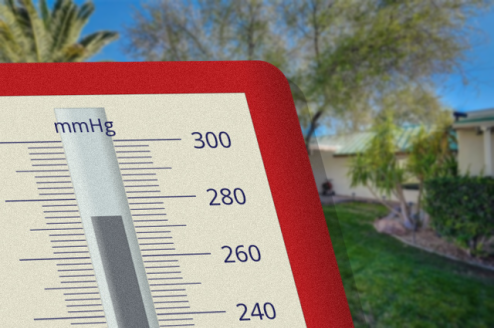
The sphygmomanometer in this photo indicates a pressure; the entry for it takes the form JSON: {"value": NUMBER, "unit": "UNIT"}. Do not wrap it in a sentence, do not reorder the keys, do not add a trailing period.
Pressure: {"value": 274, "unit": "mmHg"}
